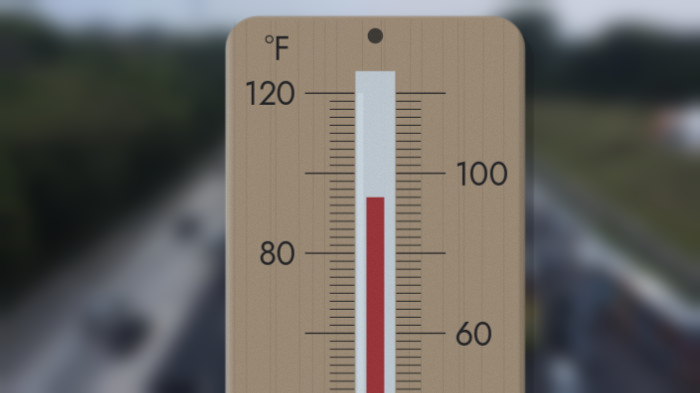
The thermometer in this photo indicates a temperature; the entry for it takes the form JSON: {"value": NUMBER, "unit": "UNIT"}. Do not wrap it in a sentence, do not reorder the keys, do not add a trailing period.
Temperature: {"value": 94, "unit": "°F"}
